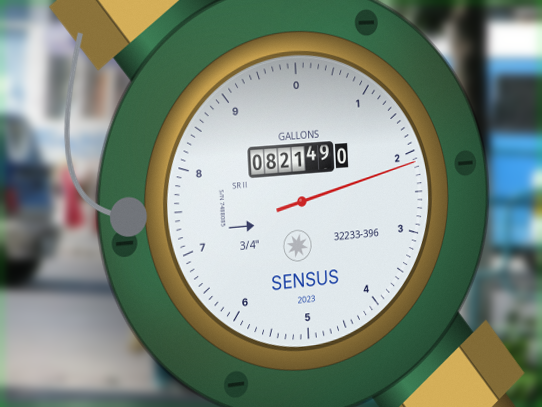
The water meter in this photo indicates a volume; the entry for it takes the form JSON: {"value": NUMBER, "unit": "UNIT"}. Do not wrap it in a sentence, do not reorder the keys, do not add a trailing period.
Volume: {"value": 821492.1, "unit": "gal"}
